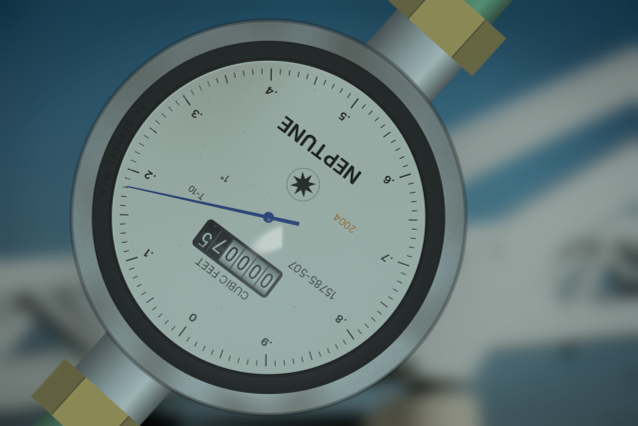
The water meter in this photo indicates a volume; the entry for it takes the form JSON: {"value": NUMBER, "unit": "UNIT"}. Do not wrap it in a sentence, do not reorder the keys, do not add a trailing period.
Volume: {"value": 75.18, "unit": "ft³"}
